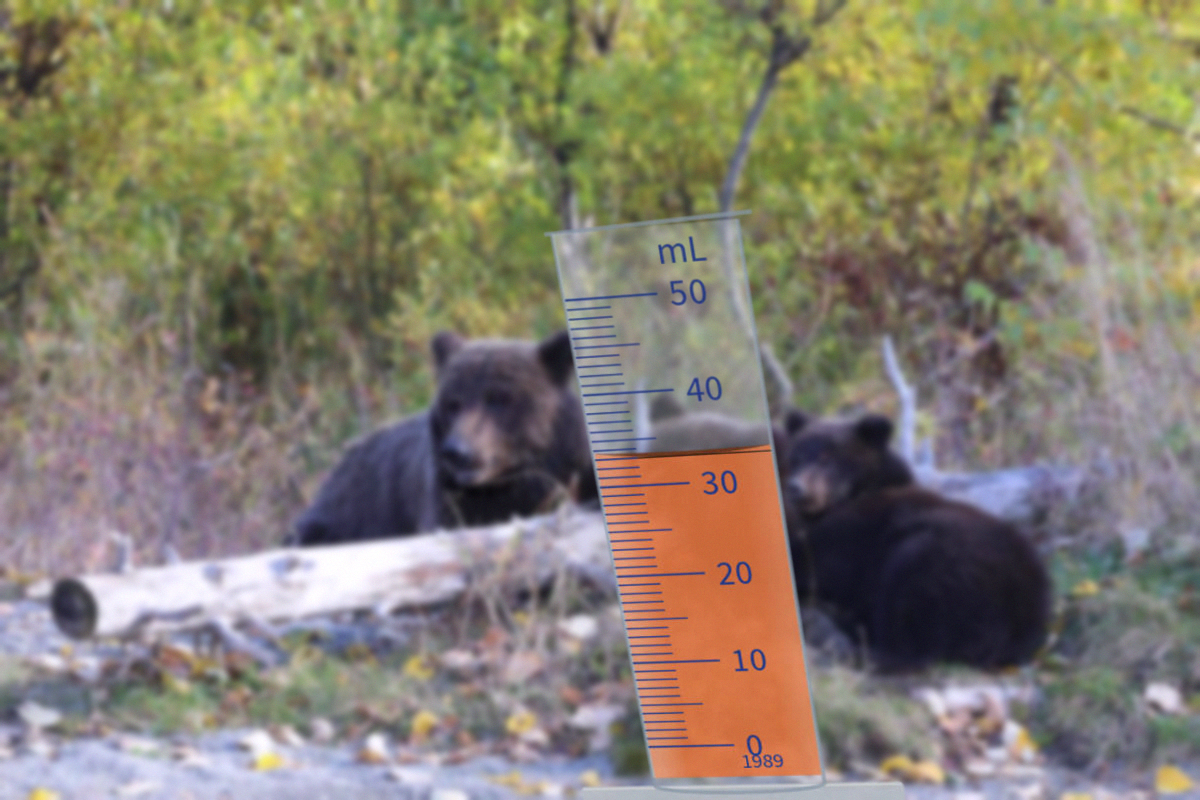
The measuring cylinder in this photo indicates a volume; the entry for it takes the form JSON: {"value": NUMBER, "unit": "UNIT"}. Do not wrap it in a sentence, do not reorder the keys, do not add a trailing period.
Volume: {"value": 33, "unit": "mL"}
